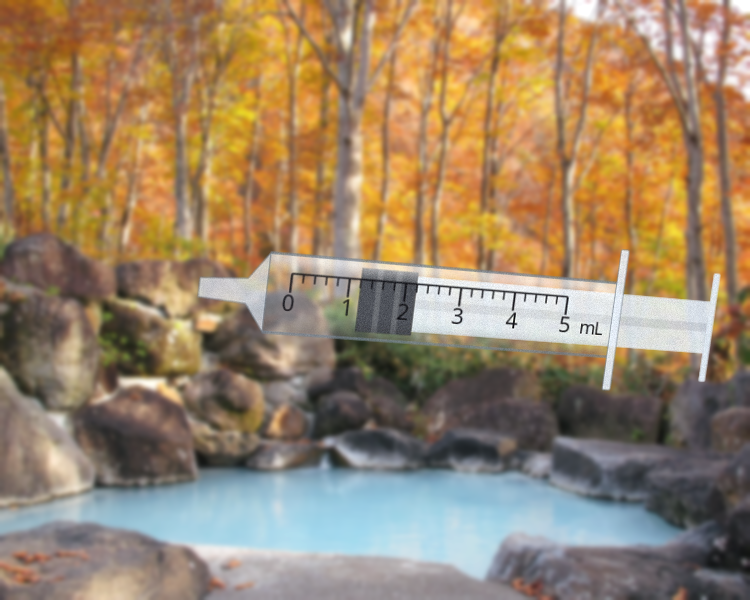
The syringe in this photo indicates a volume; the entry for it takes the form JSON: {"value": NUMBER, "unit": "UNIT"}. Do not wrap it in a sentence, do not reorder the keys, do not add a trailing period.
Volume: {"value": 1.2, "unit": "mL"}
